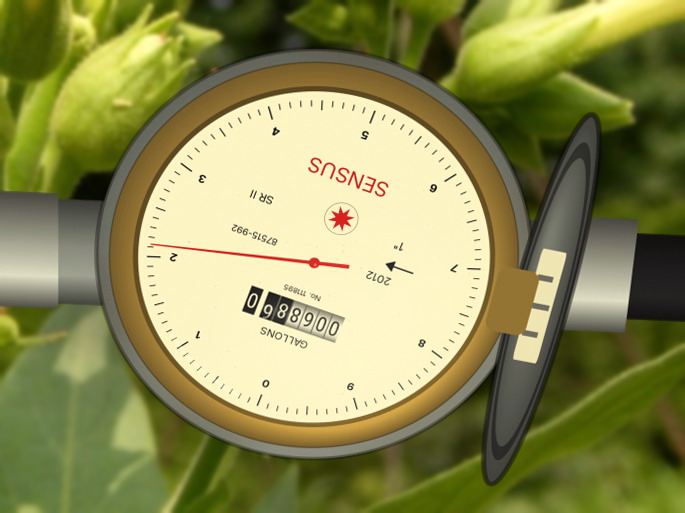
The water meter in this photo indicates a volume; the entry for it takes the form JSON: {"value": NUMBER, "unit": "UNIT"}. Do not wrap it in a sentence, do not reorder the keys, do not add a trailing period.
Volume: {"value": 68862.1, "unit": "gal"}
